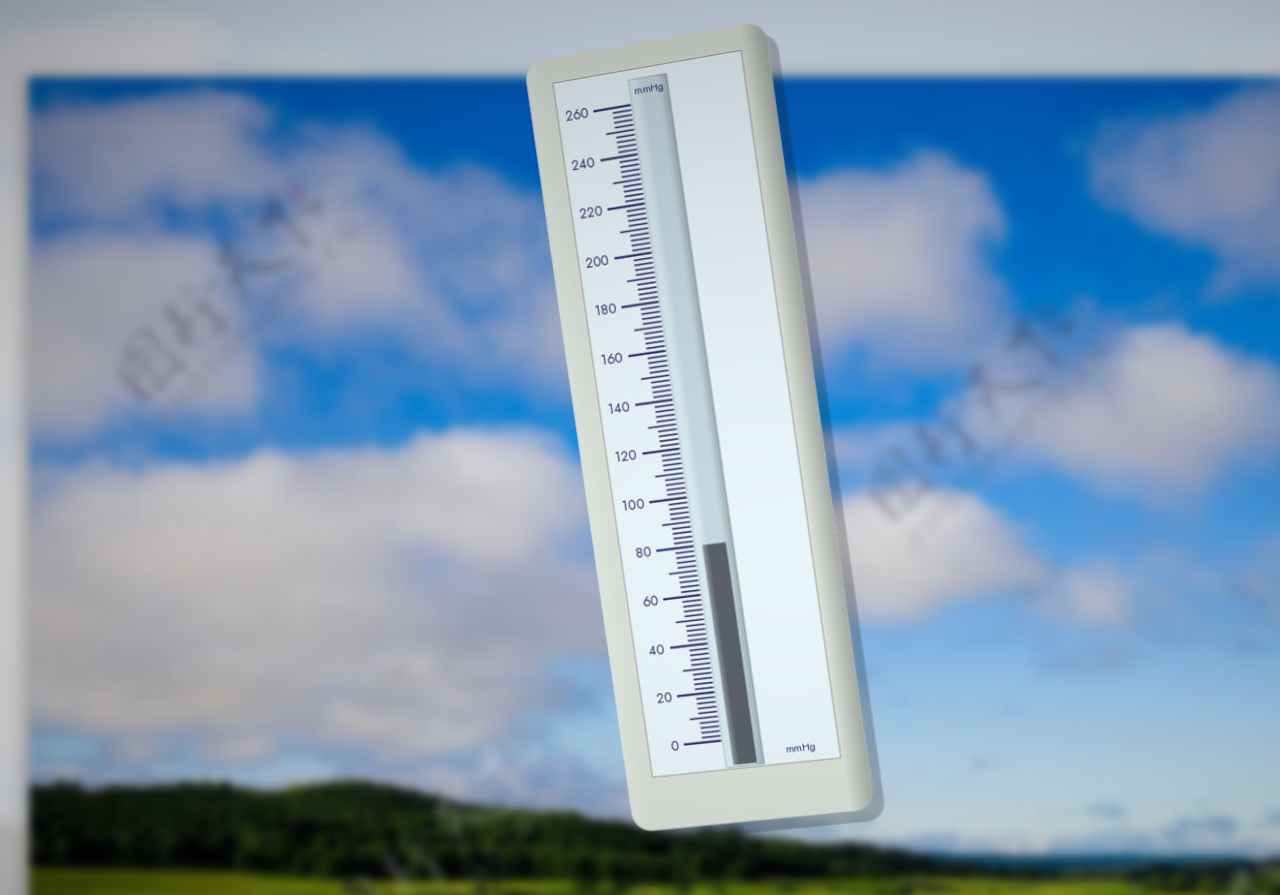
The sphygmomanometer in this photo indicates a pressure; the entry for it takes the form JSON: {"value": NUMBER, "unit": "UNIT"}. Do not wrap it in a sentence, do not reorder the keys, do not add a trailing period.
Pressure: {"value": 80, "unit": "mmHg"}
